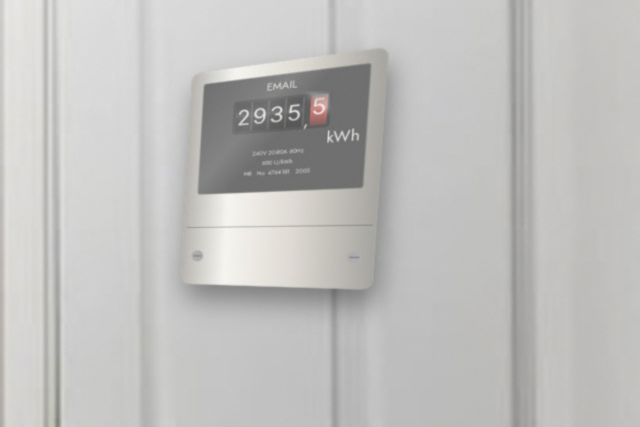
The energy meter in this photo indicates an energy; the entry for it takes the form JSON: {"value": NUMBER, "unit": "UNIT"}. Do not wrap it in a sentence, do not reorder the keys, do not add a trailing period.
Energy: {"value": 2935.5, "unit": "kWh"}
